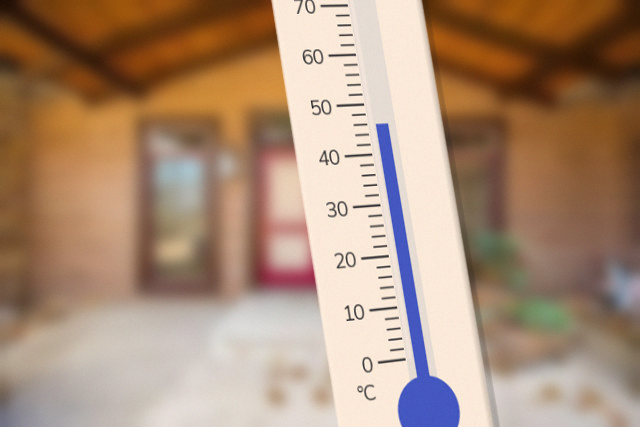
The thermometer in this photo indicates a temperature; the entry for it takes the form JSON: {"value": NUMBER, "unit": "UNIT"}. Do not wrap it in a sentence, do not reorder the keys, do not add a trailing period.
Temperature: {"value": 46, "unit": "°C"}
